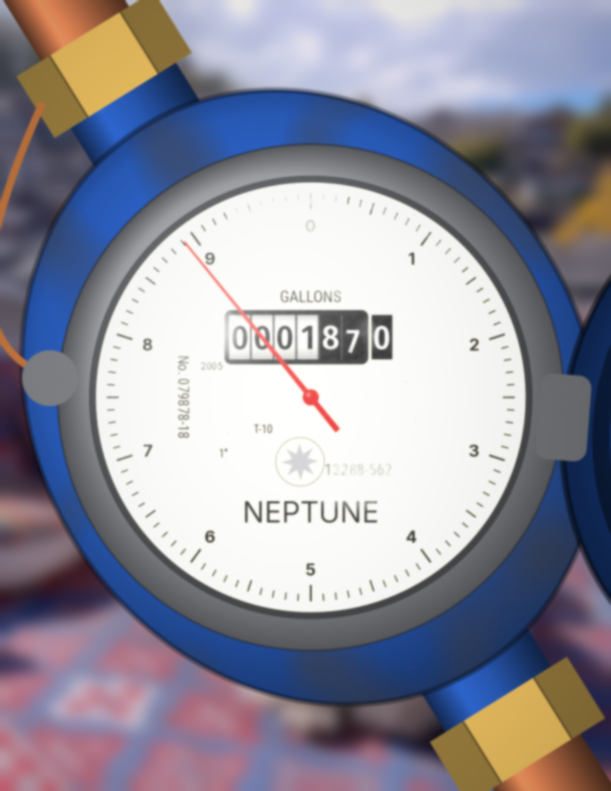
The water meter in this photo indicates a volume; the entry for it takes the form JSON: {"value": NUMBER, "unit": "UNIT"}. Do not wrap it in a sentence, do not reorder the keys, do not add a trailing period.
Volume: {"value": 1868.9, "unit": "gal"}
